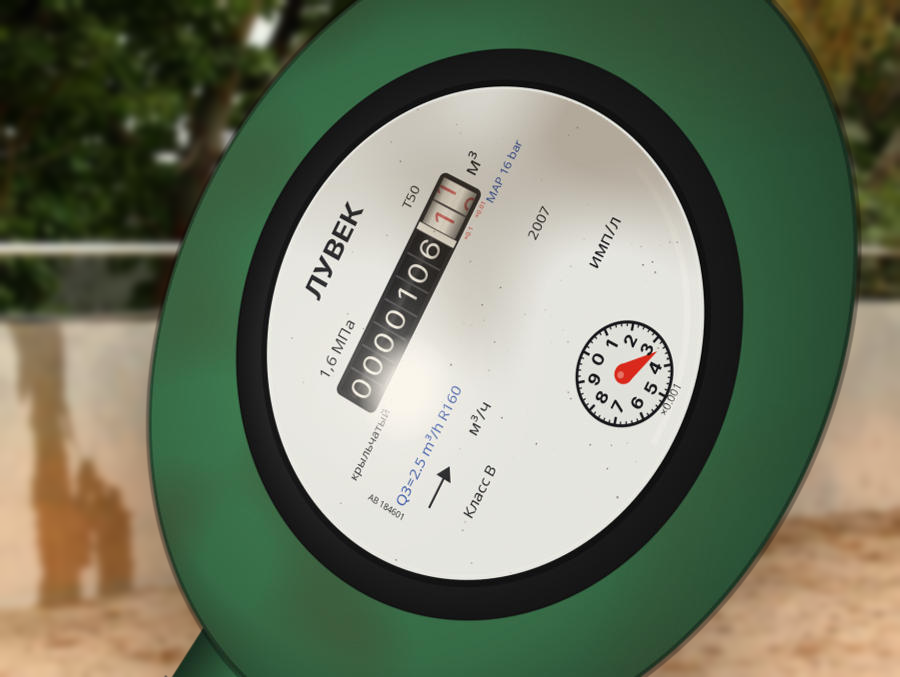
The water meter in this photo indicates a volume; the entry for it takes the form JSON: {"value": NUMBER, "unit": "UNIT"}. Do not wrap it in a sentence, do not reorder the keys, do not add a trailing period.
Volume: {"value": 106.113, "unit": "m³"}
